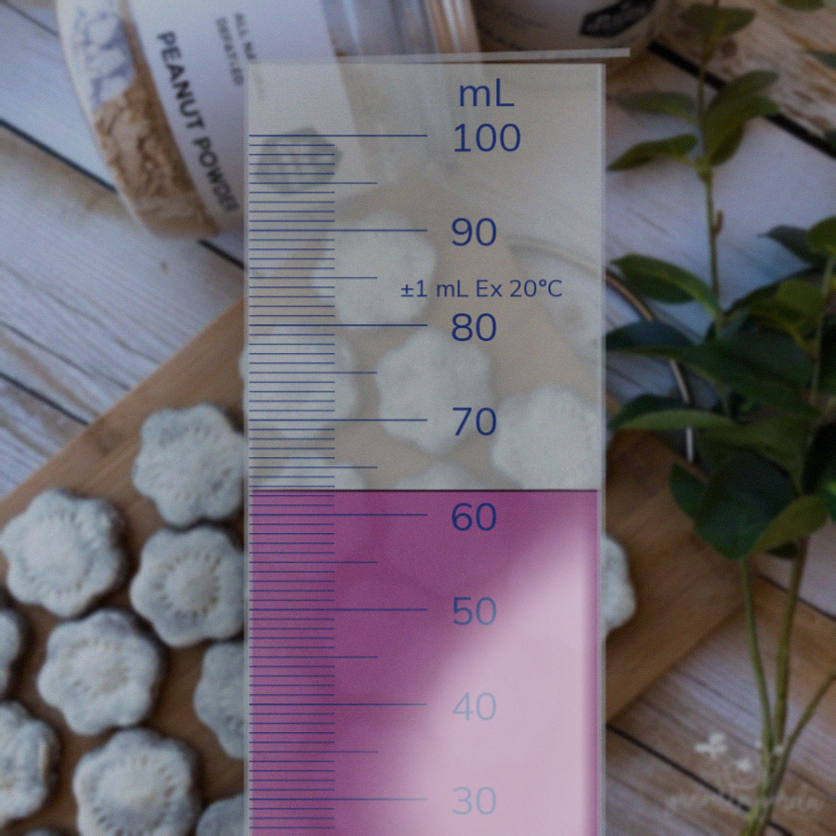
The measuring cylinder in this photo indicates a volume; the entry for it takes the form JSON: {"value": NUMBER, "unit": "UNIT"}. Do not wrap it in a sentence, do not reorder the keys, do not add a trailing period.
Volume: {"value": 62.5, "unit": "mL"}
